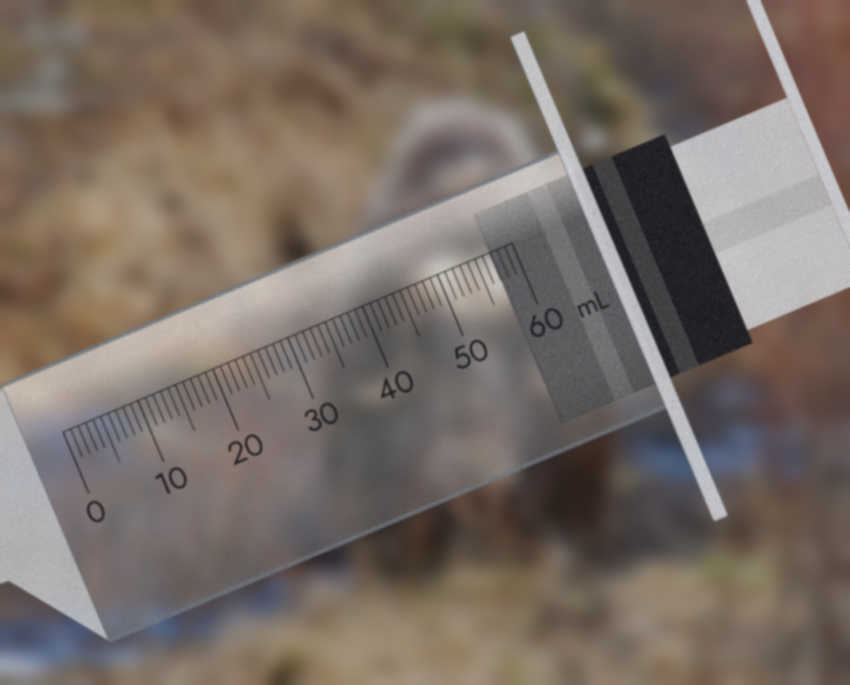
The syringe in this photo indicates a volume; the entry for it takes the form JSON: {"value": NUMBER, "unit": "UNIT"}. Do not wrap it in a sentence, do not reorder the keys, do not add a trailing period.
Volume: {"value": 57, "unit": "mL"}
